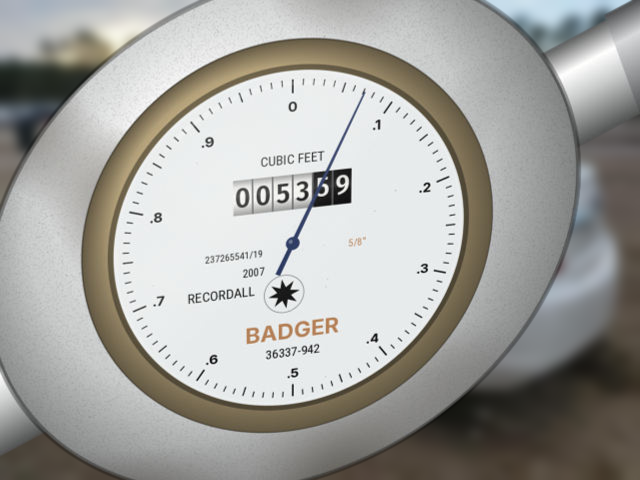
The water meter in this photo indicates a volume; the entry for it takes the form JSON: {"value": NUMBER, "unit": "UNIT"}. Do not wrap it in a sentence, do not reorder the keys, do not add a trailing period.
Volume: {"value": 5359.07, "unit": "ft³"}
